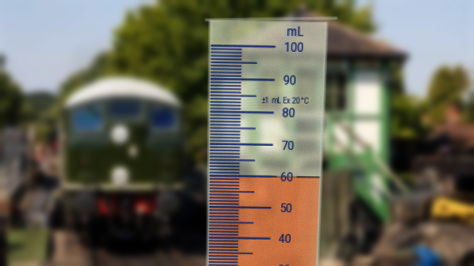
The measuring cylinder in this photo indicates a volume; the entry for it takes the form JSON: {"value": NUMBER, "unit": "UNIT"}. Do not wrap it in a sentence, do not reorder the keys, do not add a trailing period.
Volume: {"value": 60, "unit": "mL"}
